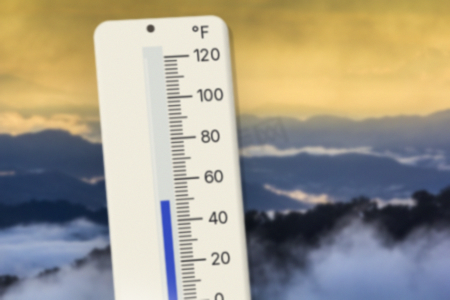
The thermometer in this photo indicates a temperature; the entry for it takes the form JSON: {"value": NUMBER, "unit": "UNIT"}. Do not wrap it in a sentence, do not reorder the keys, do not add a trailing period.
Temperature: {"value": 50, "unit": "°F"}
